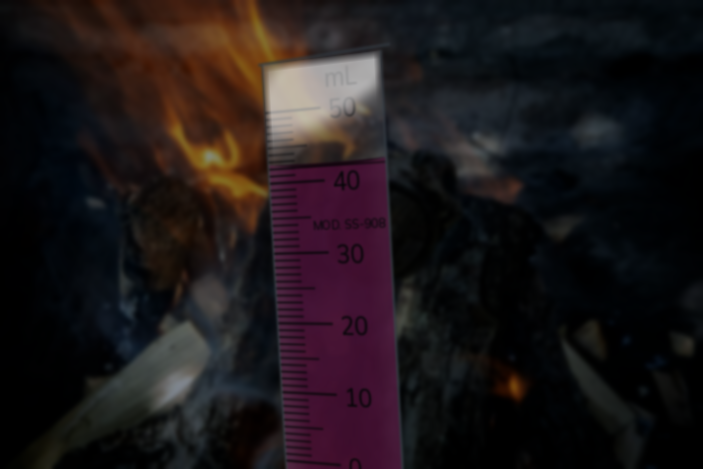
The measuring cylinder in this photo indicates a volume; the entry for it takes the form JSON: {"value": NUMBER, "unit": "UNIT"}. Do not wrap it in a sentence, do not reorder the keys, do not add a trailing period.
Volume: {"value": 42, "unit": "mL"}
